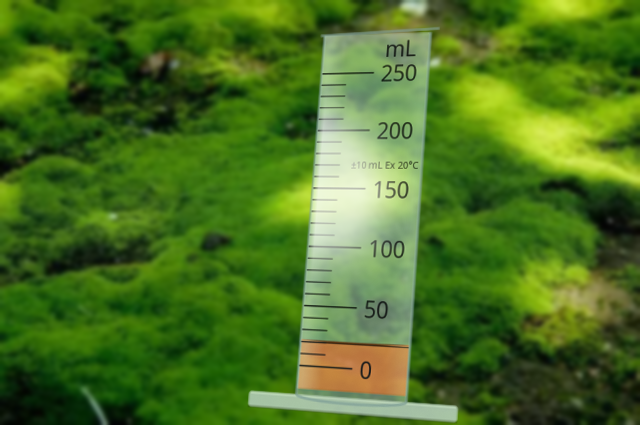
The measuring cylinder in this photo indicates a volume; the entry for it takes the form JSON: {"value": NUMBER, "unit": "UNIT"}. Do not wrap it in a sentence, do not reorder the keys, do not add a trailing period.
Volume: {"value": 20, "unit": "mL"}
